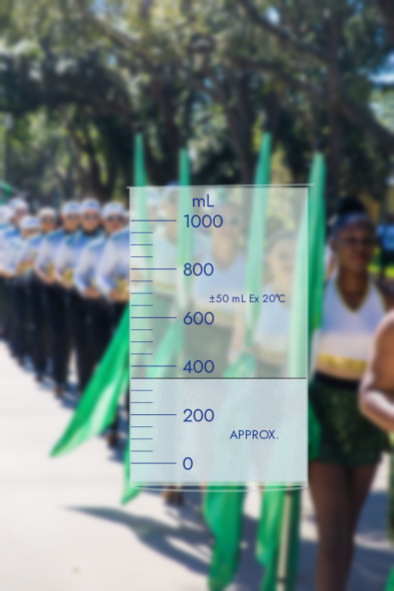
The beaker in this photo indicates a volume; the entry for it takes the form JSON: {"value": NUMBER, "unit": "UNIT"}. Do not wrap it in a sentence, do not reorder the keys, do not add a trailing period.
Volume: {"value": 350, "unit": "mL"}
